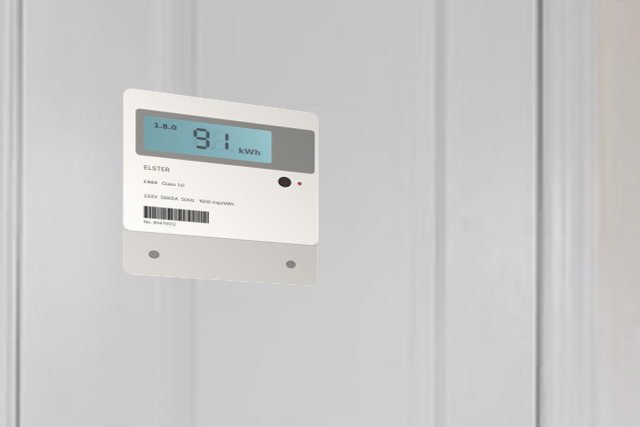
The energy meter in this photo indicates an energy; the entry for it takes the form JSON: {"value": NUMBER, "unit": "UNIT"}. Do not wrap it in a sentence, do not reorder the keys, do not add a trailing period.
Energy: {"value": 91, "unit": "kWh"}
